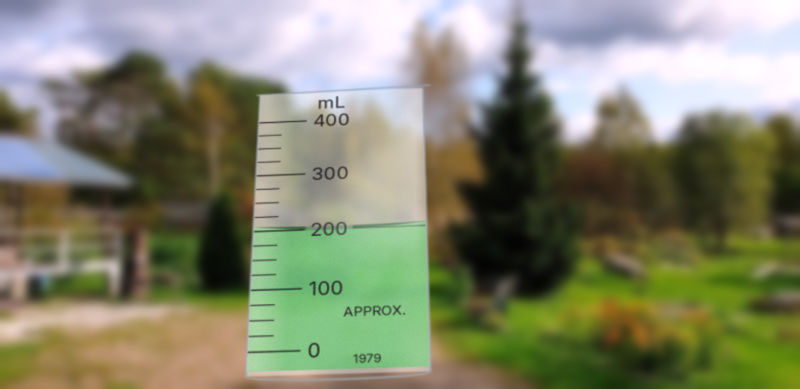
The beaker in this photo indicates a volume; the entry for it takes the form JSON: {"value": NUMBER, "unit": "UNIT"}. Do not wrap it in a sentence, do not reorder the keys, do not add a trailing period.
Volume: {"value": 200, "unit": "mL"}
